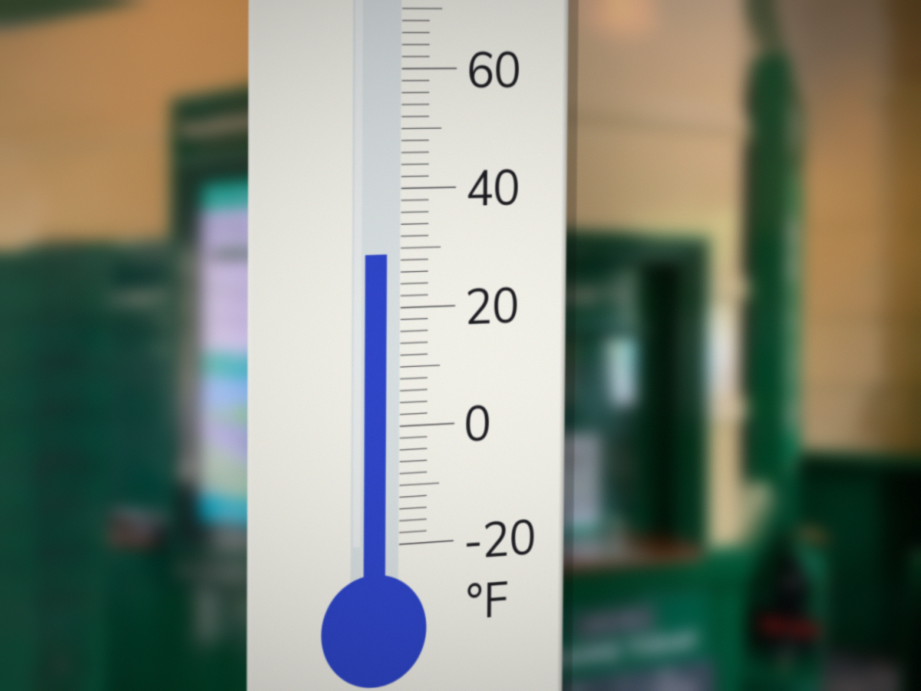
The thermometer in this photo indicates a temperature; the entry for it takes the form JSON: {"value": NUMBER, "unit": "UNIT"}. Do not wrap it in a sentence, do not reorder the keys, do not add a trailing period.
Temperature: {"value": 29, "unit": "°F"}
